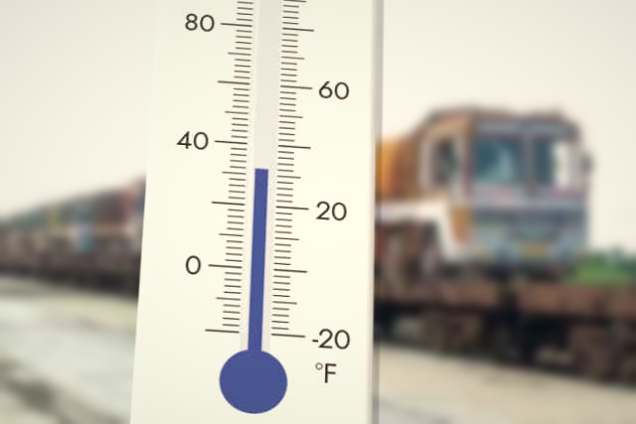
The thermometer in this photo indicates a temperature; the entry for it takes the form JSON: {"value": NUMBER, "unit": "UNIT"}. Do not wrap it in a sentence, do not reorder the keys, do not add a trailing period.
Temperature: {"value": 32, "unit": "°F"}
